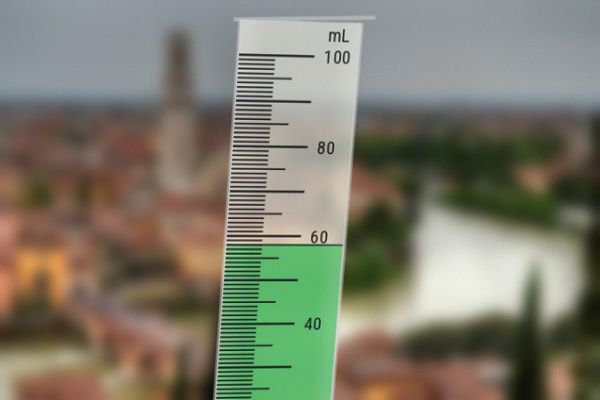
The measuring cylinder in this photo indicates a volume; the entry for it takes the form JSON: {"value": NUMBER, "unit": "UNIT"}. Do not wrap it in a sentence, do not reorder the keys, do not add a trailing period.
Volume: {"value": 58, "unit": "mL"}
